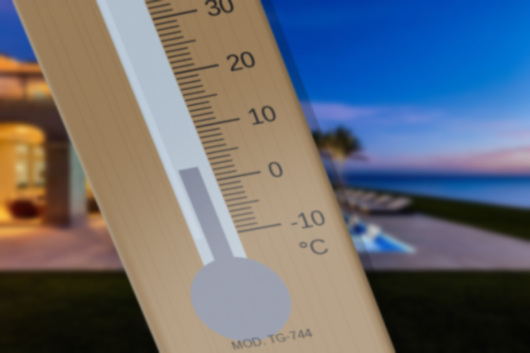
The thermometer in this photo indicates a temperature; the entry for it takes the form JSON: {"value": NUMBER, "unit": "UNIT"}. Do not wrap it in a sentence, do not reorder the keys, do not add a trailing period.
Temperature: {"value": 3, "unit": "°C"}
